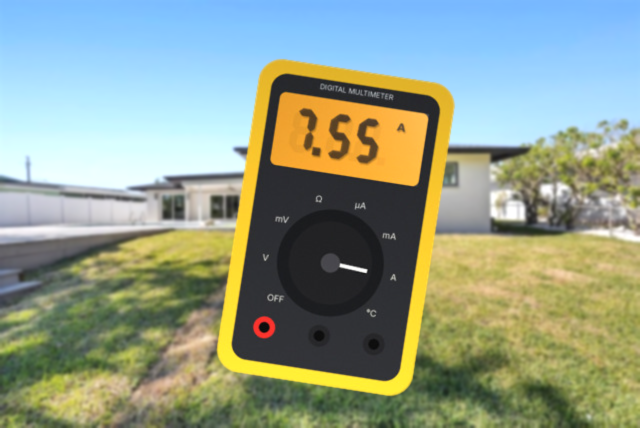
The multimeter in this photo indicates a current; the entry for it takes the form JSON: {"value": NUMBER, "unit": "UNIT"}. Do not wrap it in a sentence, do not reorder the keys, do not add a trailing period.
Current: {"value": 7.55, "unit": "A"}
